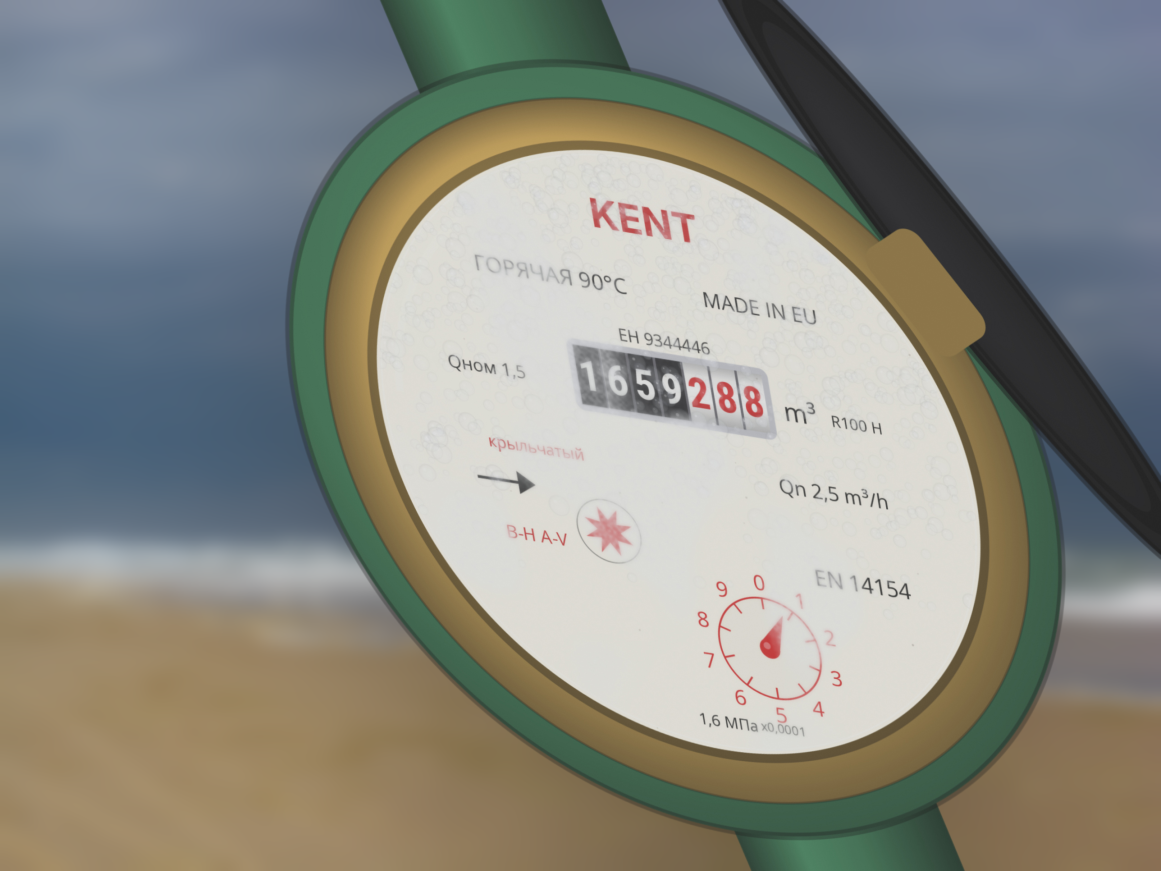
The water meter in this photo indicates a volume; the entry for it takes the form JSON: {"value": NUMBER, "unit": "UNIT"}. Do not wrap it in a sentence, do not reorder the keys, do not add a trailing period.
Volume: {"value": 1659.2880, "unit": "m³"}
